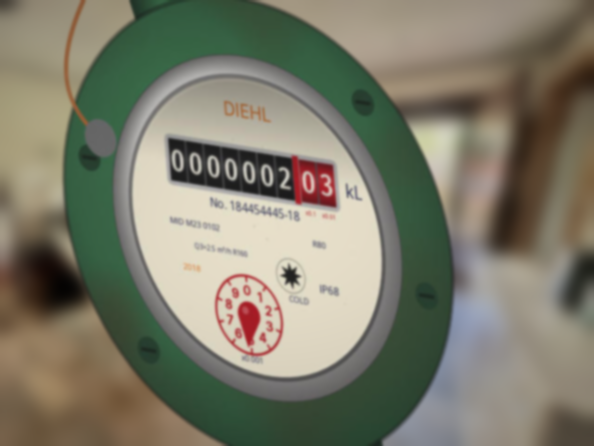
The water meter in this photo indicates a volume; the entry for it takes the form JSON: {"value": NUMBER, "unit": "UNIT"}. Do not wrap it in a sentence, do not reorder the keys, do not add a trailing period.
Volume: {"value": 2.035, "unit": "kL"}
